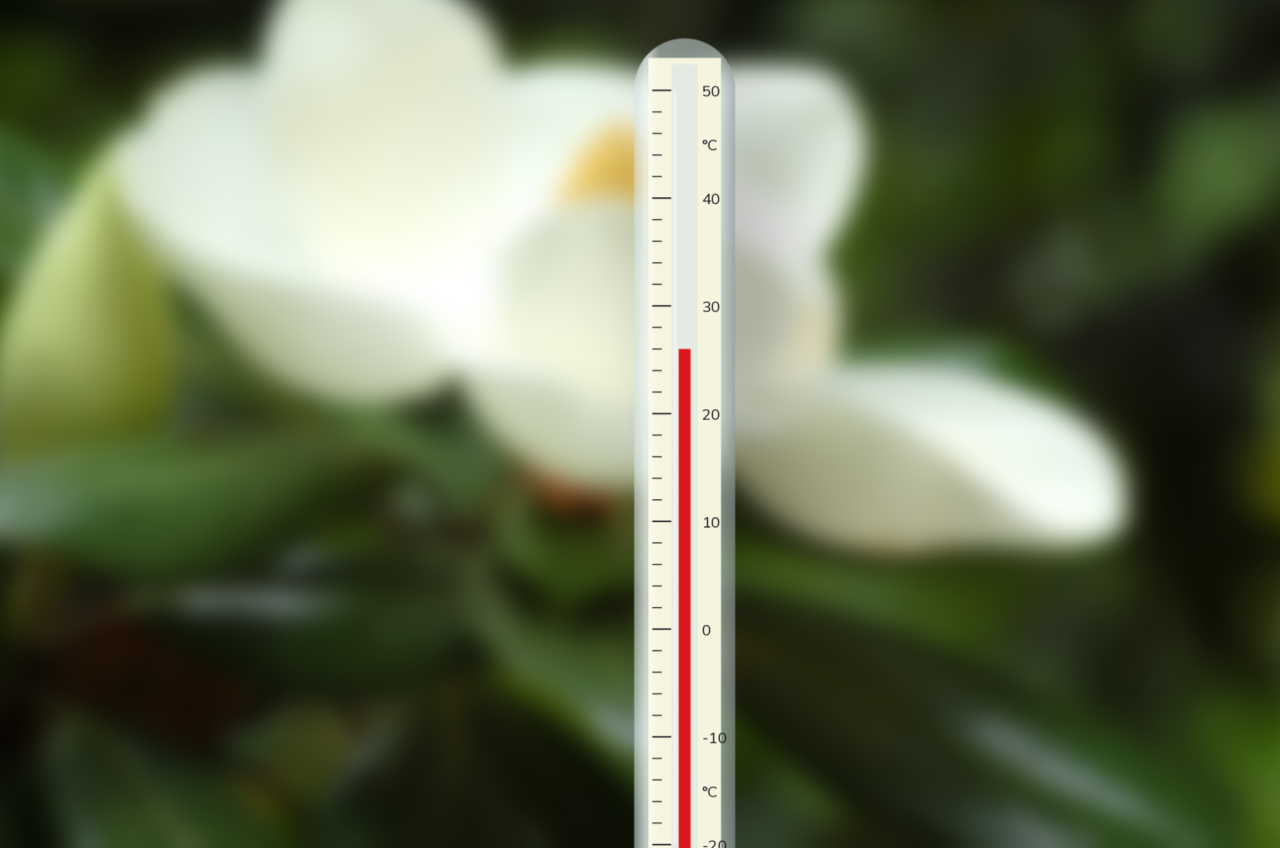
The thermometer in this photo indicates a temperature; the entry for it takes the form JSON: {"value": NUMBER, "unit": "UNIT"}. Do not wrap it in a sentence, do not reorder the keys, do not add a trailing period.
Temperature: {"value": 26, "unit": "°C"}
